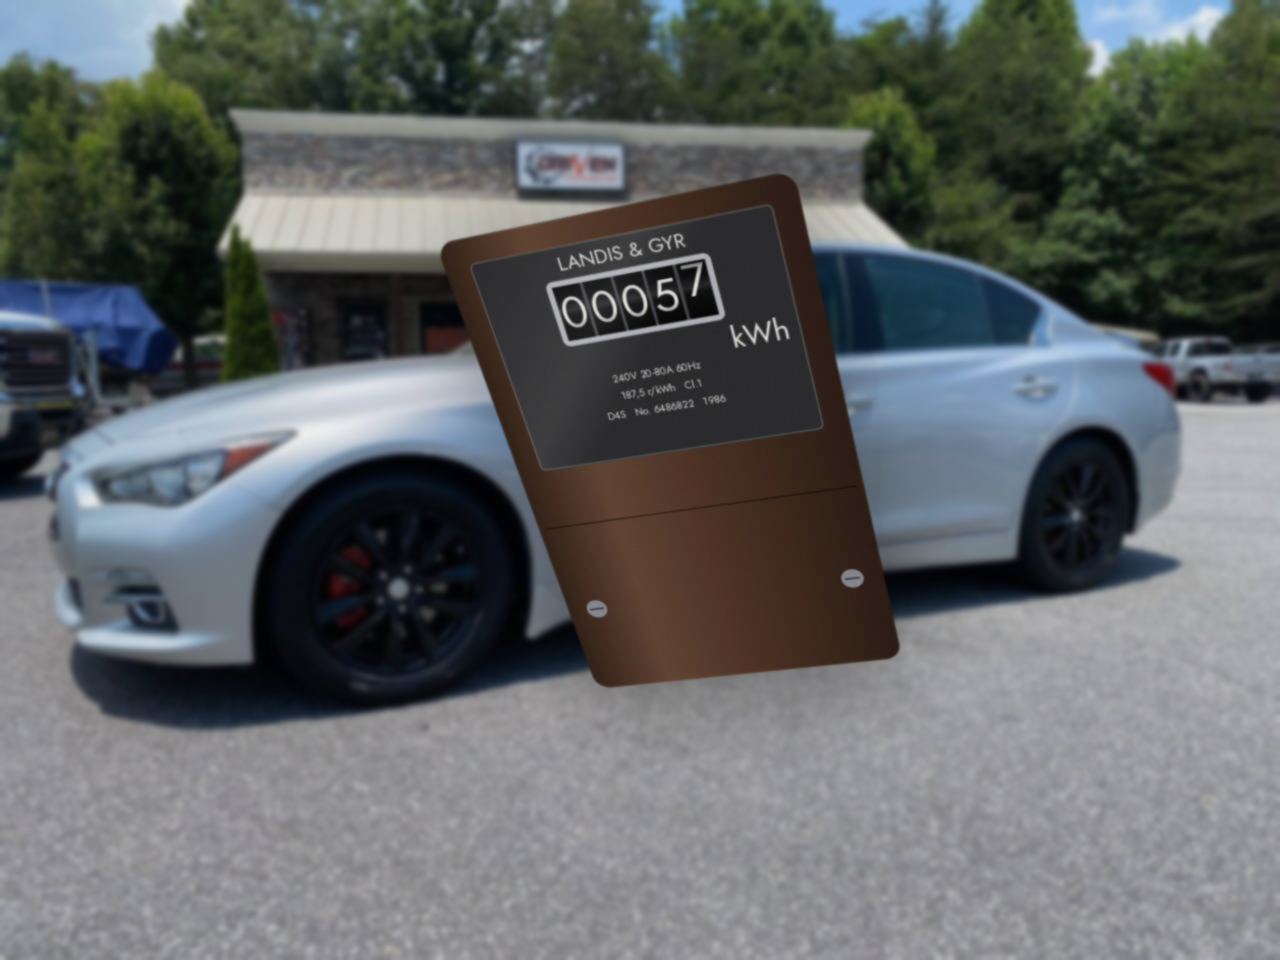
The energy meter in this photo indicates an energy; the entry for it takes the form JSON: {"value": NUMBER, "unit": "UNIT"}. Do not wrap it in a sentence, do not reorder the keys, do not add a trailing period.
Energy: {"value": 57, "unit": "kWh"}
